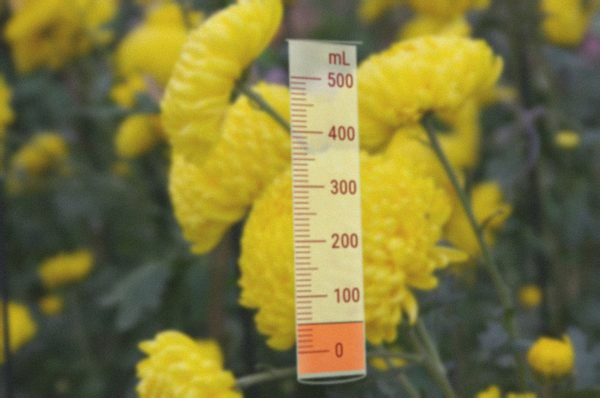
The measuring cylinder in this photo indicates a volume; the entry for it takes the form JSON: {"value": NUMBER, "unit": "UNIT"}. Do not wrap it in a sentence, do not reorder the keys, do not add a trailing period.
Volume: {"value": 50, "unit": "mL"}
